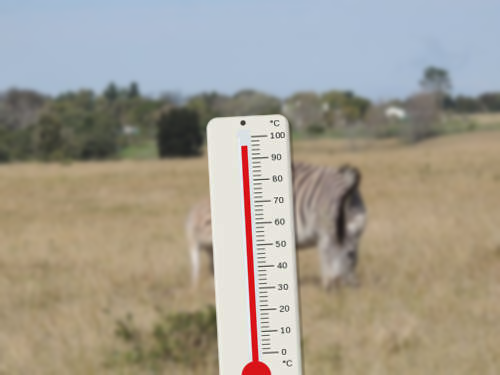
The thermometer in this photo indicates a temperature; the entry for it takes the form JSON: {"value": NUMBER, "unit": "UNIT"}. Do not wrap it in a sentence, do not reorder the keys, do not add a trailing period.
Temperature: {"value": 96, "unit": "°C"}
